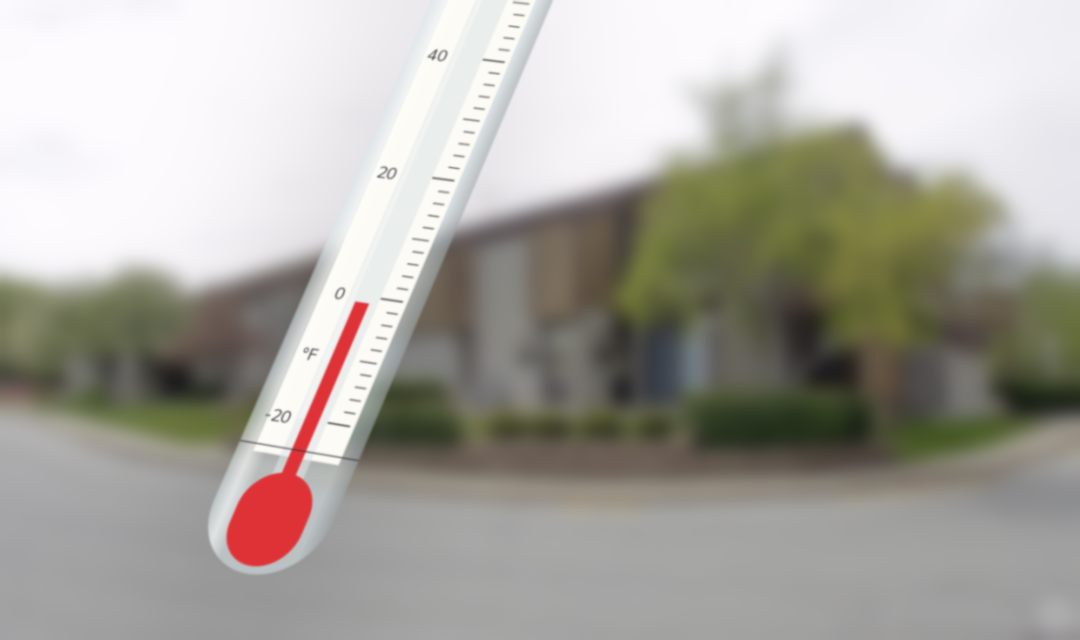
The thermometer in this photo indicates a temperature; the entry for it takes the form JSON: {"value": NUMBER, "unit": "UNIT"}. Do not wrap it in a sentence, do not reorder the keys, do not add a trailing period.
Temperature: {"value": -1, "unit": "°F"}
